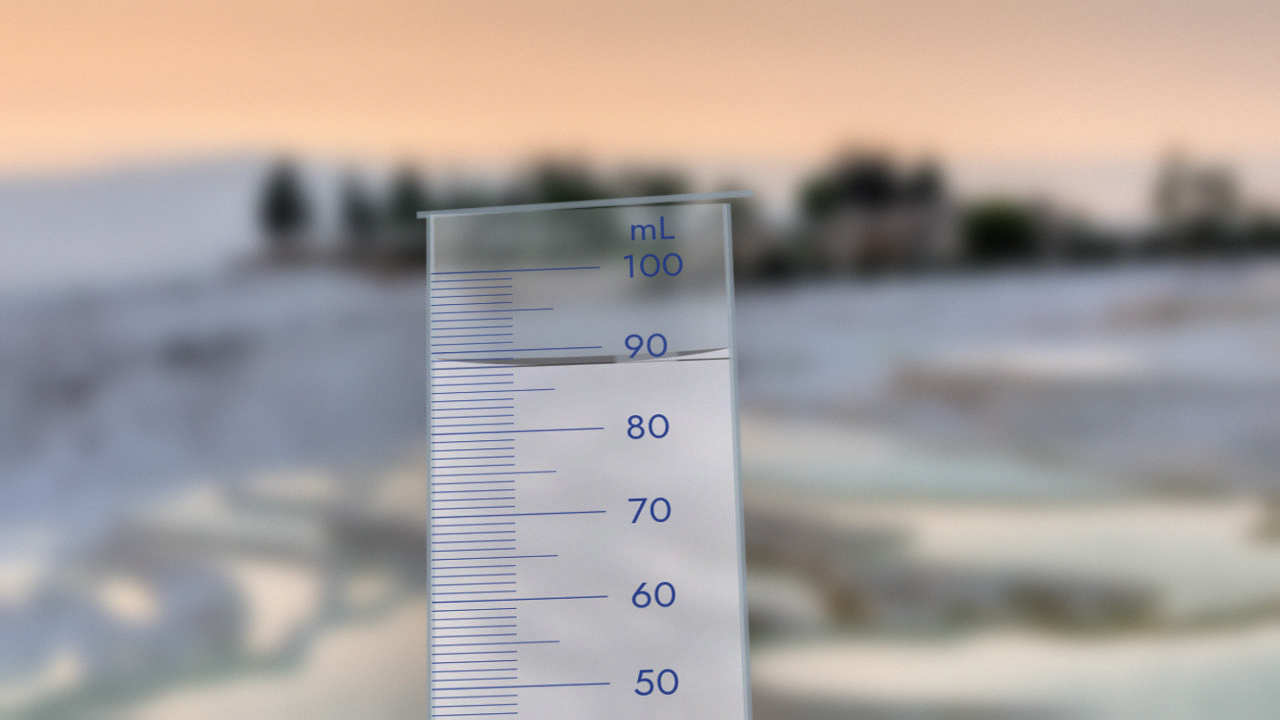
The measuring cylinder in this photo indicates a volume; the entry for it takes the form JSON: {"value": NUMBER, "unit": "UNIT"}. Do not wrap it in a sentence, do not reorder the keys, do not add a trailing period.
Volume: {"value": 88, "unit": "mL"}
